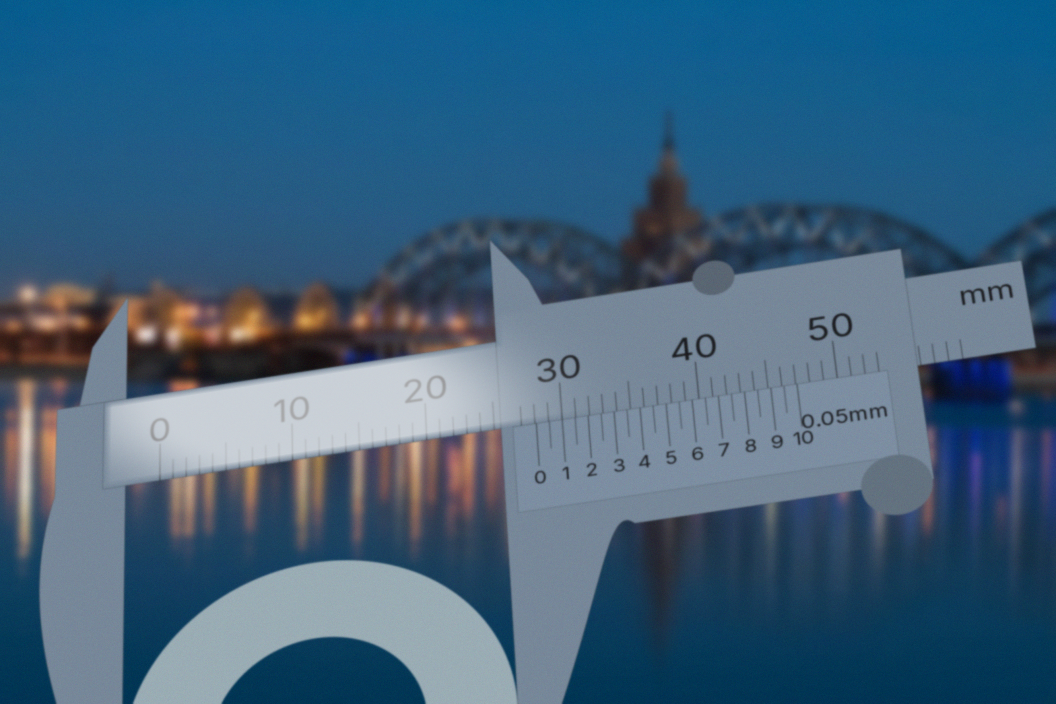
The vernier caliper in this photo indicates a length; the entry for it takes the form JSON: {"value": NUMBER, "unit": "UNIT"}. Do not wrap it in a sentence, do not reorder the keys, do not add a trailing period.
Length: {"value": 28.1, "unit": "mm"}
